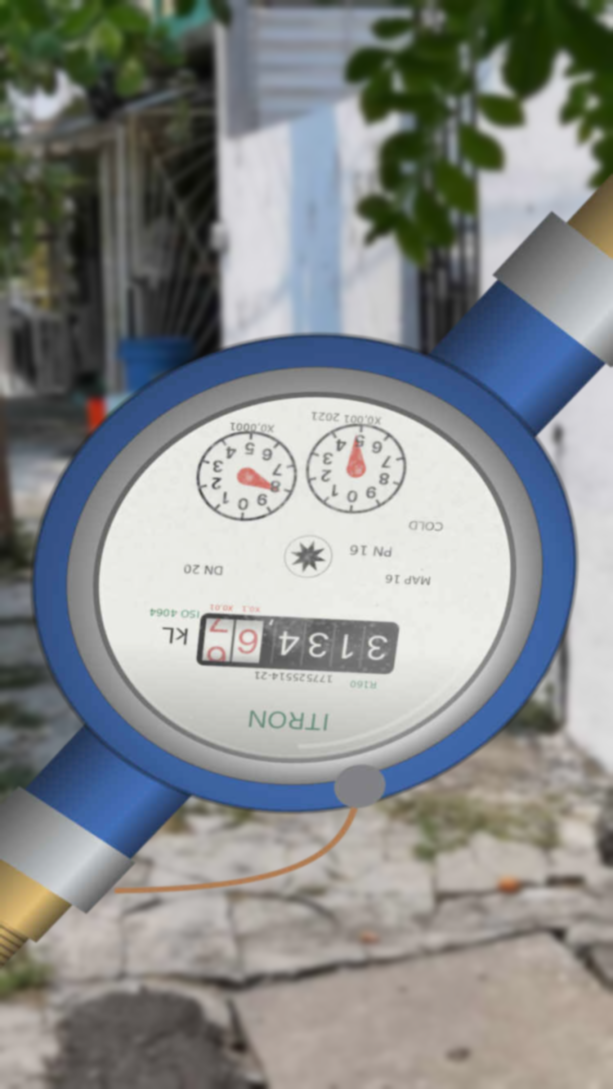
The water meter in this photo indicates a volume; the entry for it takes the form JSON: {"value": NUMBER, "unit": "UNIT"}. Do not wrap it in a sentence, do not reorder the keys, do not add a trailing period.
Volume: {"value": 3134.6648, "unit": "kL"}
